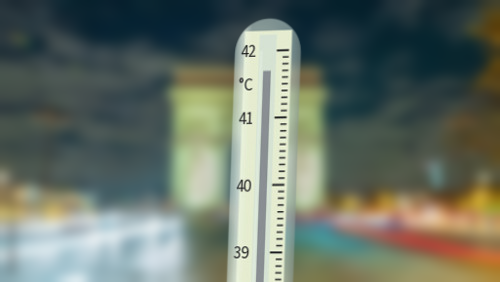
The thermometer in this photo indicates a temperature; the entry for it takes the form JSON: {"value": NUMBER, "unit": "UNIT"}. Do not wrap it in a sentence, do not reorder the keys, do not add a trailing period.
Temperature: {"value": 41.7, "unit": "°C"}
